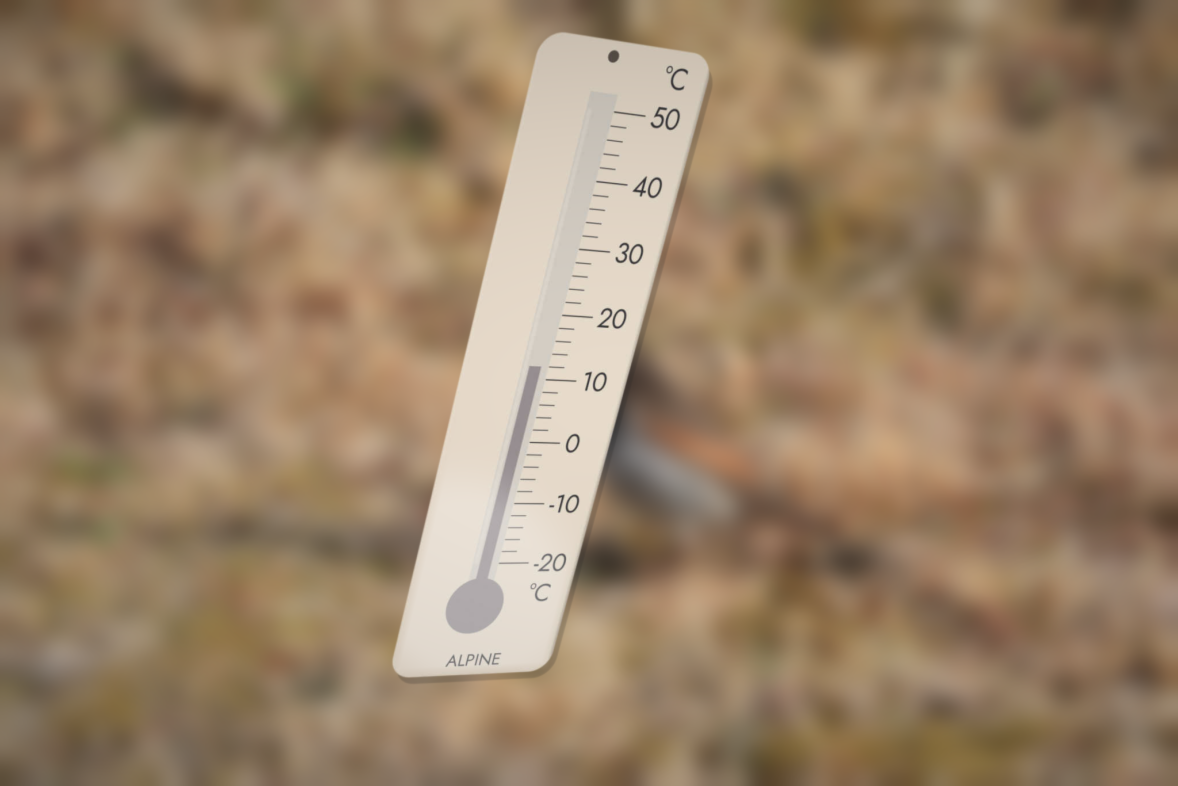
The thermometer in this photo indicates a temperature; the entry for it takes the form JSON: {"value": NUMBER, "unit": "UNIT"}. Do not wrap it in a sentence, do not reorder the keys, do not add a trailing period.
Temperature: {"value": 12, "unit": "°C"}
